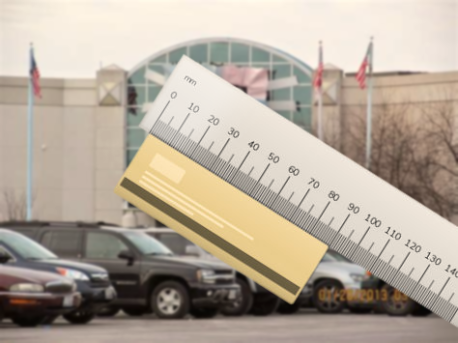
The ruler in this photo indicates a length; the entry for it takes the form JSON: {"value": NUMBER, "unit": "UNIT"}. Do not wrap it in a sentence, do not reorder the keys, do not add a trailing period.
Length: {"value": 90, "unit": "mm"}
